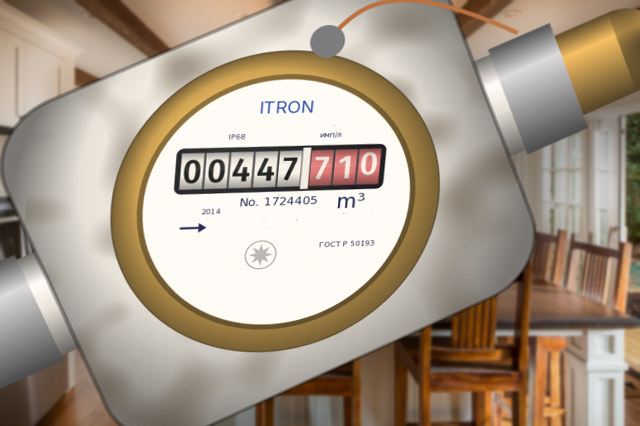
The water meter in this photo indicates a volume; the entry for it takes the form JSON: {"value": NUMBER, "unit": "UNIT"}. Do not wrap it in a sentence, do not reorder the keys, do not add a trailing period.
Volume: {"value": 447.710, "unit": "m³"}
